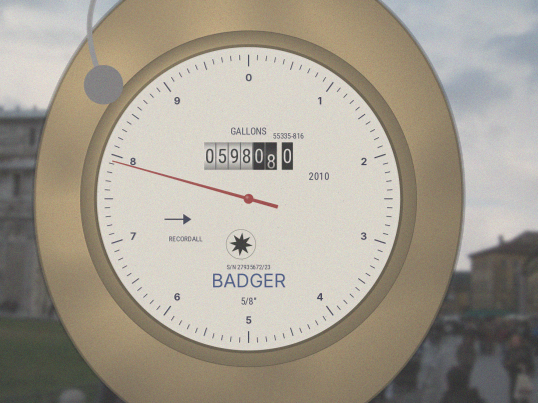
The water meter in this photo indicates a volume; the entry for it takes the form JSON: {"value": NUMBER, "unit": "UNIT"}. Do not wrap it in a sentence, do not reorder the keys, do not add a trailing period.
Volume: {"value": 598077.9, "unit": "gal"}
